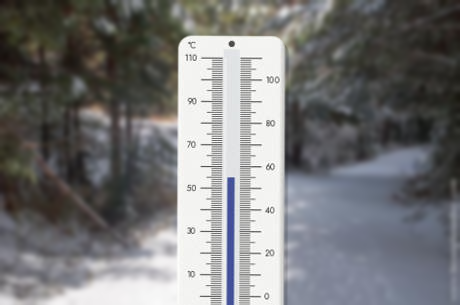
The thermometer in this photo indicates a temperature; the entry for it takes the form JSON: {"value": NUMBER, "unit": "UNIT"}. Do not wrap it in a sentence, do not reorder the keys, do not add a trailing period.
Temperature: {"value": 55, "unit": "°C"}
